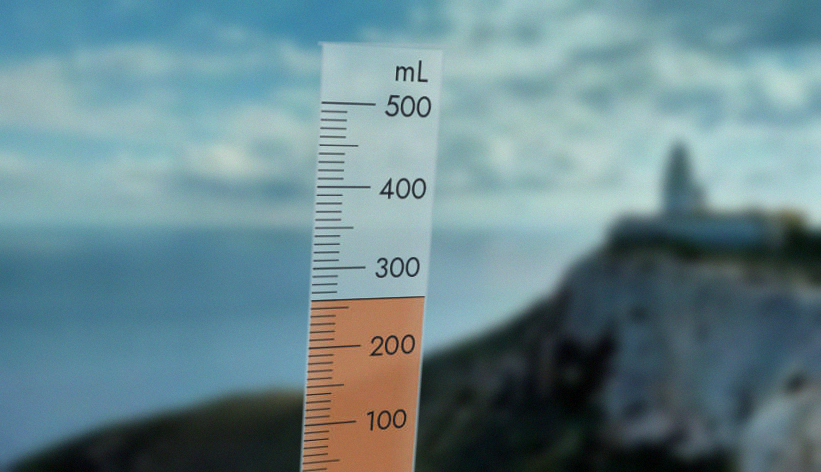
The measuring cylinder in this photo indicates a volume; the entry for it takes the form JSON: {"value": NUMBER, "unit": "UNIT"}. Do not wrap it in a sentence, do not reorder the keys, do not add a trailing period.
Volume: {"value": 260, "unit": "mL"}
